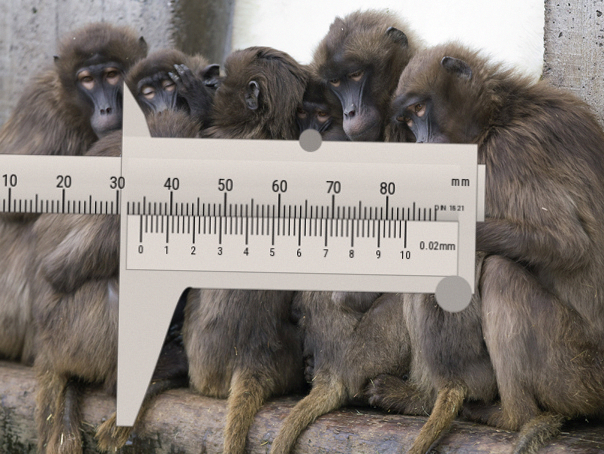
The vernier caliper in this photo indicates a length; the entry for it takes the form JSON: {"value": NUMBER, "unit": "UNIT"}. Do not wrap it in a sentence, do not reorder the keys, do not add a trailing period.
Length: {"value": 34.5, "unit": "mm"}
